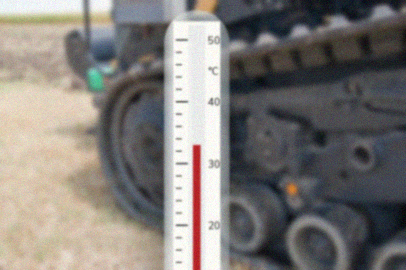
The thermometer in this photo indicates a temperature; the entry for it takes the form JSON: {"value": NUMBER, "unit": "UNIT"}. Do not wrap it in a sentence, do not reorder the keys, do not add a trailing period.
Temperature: {"value": 33, "unit": "°C"}
